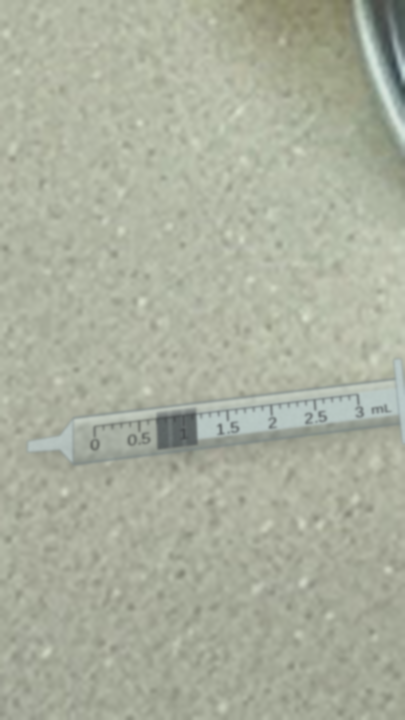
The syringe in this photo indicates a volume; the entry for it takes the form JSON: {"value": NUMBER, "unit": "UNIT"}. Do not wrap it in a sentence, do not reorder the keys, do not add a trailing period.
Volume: {"value": 0.7, "unit": "mL"}
